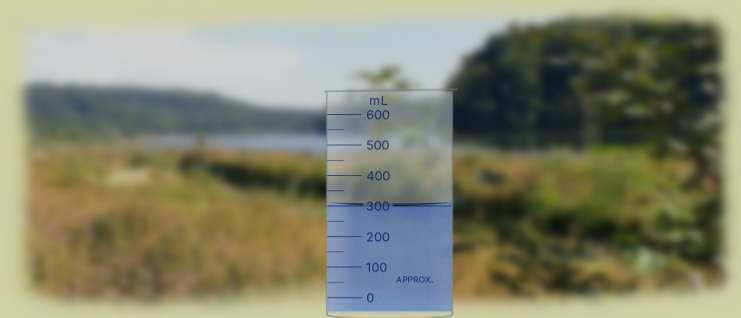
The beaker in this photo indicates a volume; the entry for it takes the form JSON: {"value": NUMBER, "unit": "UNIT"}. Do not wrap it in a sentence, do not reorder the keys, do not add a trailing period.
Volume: {"value": 300, "unit": "mL"}
